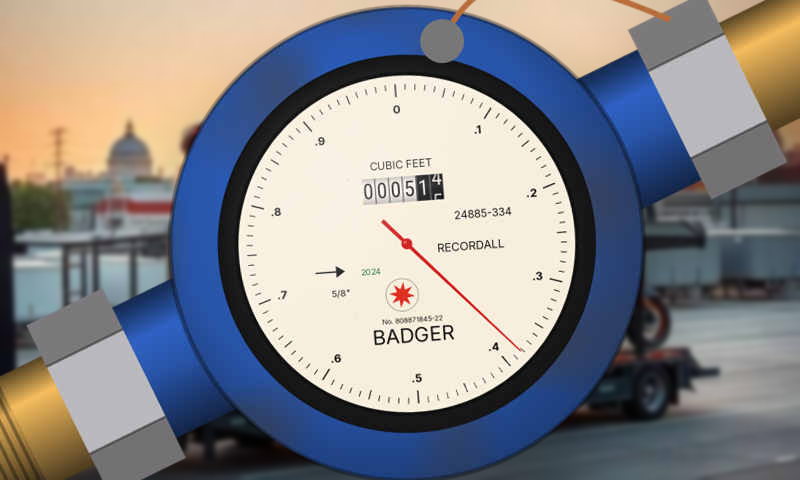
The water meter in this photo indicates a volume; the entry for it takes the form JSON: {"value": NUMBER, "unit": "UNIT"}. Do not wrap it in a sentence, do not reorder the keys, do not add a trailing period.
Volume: {"value": 514.38, "unit": "ft³"}
